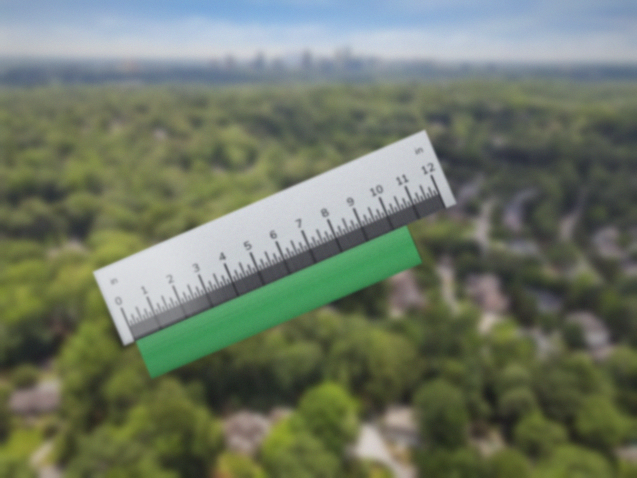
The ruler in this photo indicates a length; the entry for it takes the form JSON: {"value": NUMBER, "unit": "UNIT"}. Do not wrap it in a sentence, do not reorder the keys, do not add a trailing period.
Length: {"value": 10.5, "unit": "in"}
